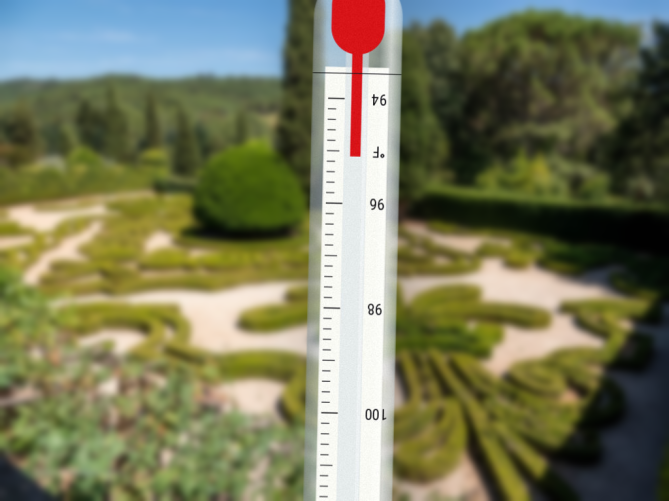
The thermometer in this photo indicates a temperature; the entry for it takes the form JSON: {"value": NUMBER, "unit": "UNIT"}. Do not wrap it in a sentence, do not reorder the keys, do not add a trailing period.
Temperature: {"value": 95.1, "unit": "°F"}
